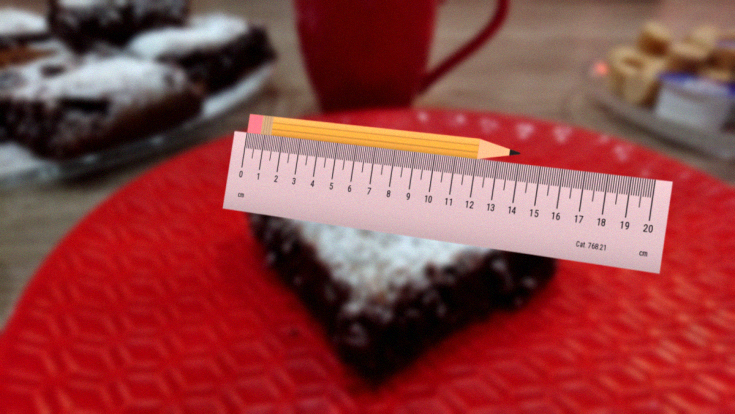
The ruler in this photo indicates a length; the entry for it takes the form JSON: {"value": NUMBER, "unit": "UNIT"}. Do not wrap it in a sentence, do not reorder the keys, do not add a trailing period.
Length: {"value": 14, "unit": "cm"}
